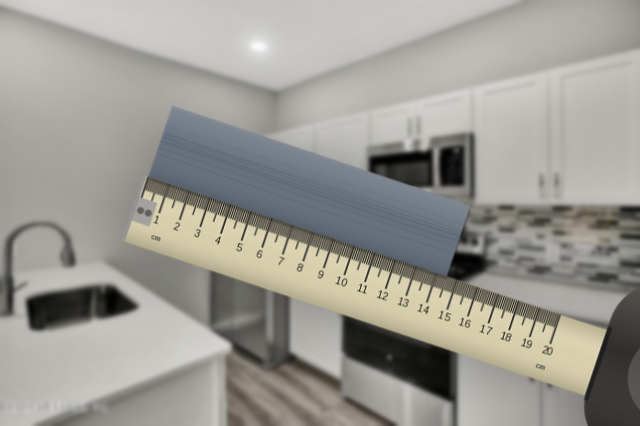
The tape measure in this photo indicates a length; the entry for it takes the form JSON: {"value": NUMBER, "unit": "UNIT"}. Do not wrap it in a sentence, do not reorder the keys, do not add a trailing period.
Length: {"value": 14.5, "unit": "cm"}
